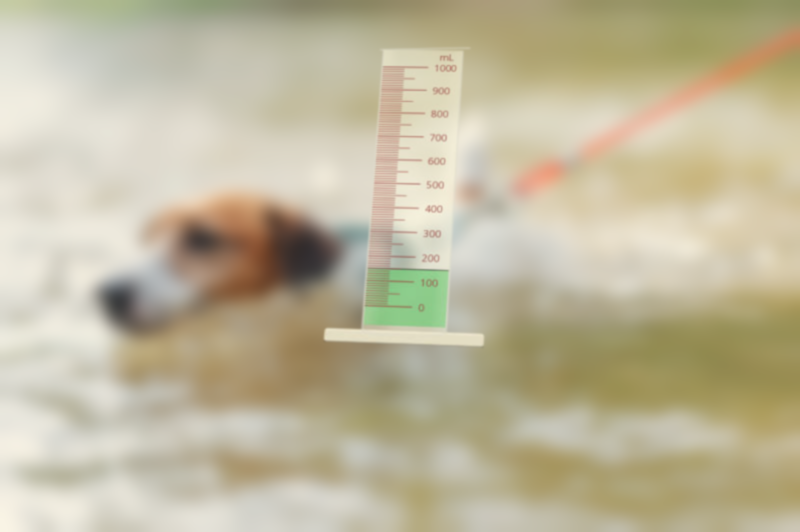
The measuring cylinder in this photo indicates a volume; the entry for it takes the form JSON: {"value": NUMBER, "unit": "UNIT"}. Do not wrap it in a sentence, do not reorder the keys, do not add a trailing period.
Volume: {"value": 150, "unit": "mL"}
